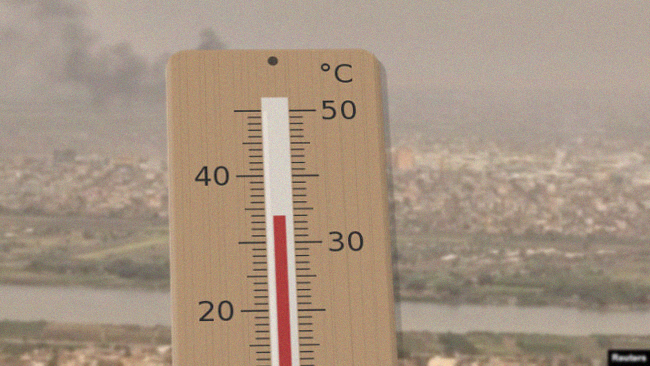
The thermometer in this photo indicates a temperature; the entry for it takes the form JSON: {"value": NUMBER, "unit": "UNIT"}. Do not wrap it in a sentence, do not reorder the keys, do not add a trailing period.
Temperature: {"value": 34, "unit": "°C"}
